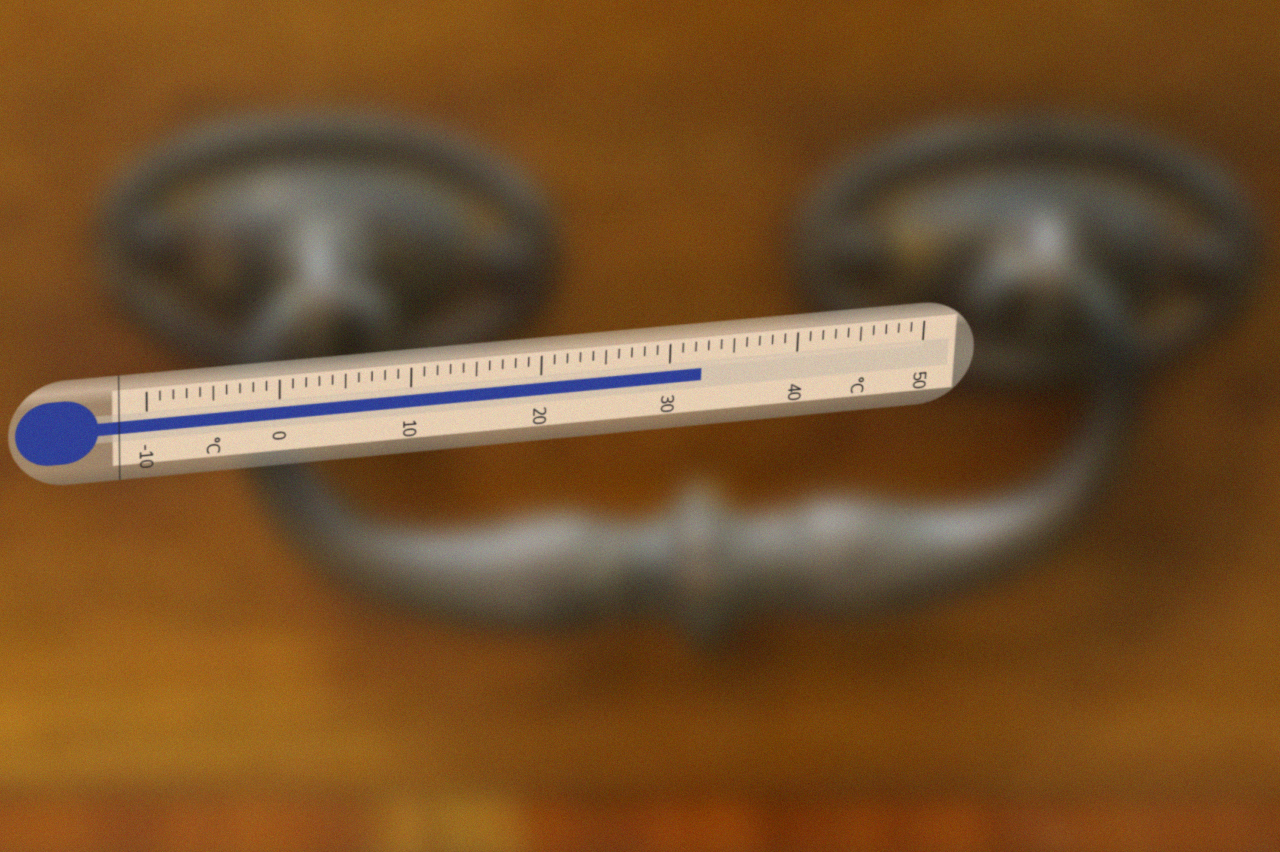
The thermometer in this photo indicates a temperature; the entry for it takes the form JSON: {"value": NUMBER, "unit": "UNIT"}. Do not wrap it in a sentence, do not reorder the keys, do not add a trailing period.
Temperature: {"value": 32.5, "unit": "°C"}
